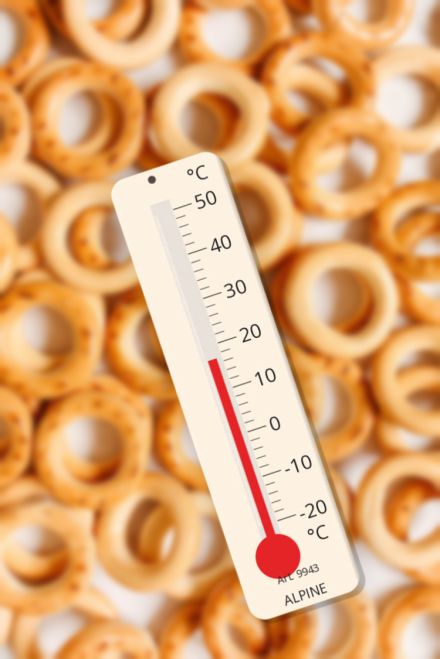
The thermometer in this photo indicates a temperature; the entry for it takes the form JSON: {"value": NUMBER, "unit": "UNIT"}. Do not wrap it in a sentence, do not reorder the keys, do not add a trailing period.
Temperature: {"value": 17, "unit": "°C"}
